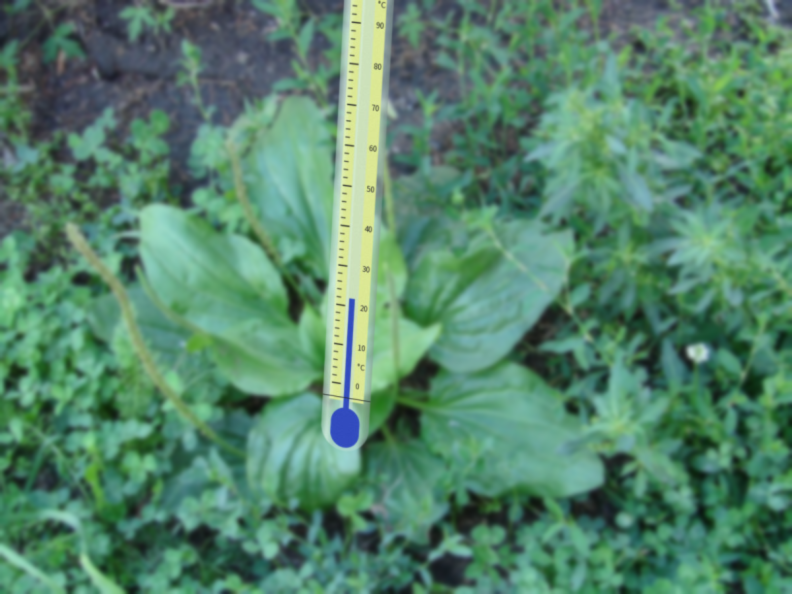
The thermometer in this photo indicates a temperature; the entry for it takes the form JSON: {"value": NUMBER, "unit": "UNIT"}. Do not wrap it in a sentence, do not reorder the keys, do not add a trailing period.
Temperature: {"value": 22, "unit": "°C"}
